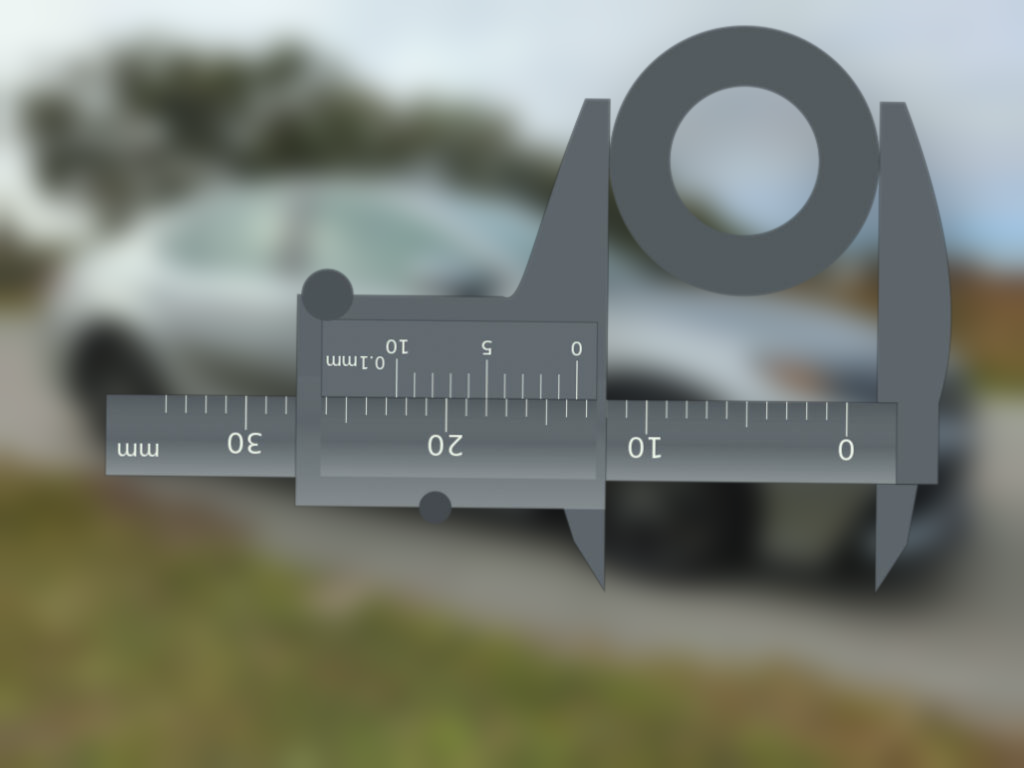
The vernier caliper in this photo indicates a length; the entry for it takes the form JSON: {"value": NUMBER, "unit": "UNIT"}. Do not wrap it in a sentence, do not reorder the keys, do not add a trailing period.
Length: {"value": 13.5, "unit": "mm"}
